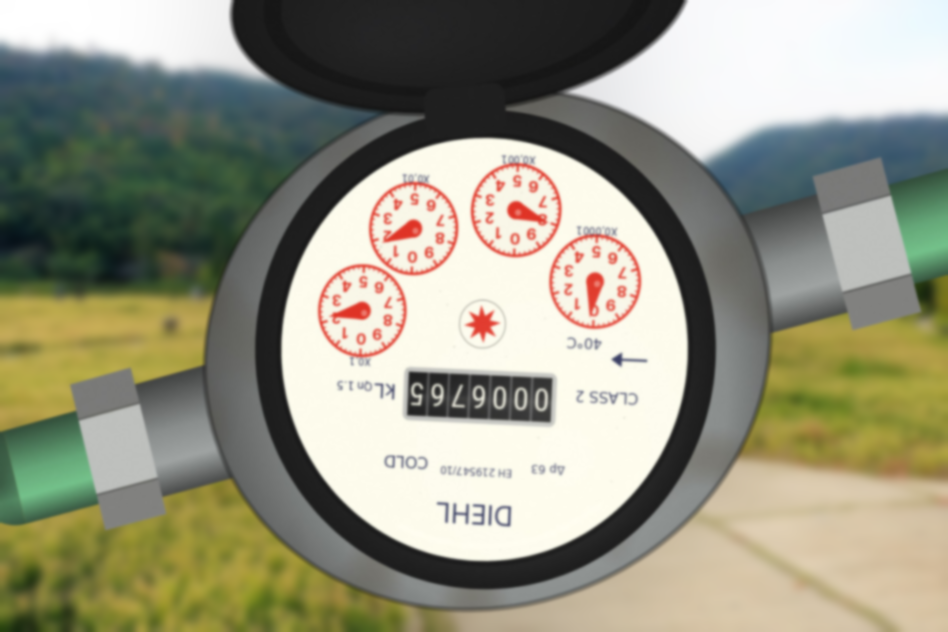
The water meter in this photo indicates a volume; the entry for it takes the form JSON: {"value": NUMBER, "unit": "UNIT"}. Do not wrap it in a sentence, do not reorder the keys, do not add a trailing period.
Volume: {"value": 6765.2180, "unit": "kL"}
